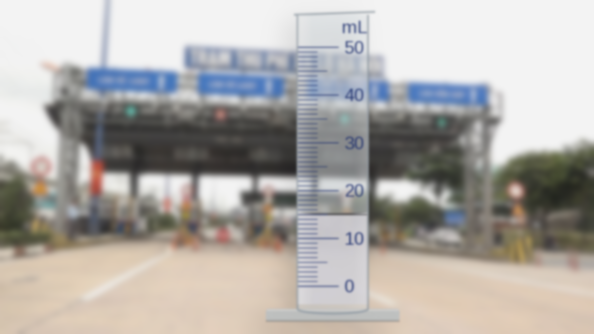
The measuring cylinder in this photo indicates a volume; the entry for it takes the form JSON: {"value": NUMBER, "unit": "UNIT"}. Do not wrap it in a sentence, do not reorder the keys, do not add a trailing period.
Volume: {"value": 15, "unit": "mL"}
